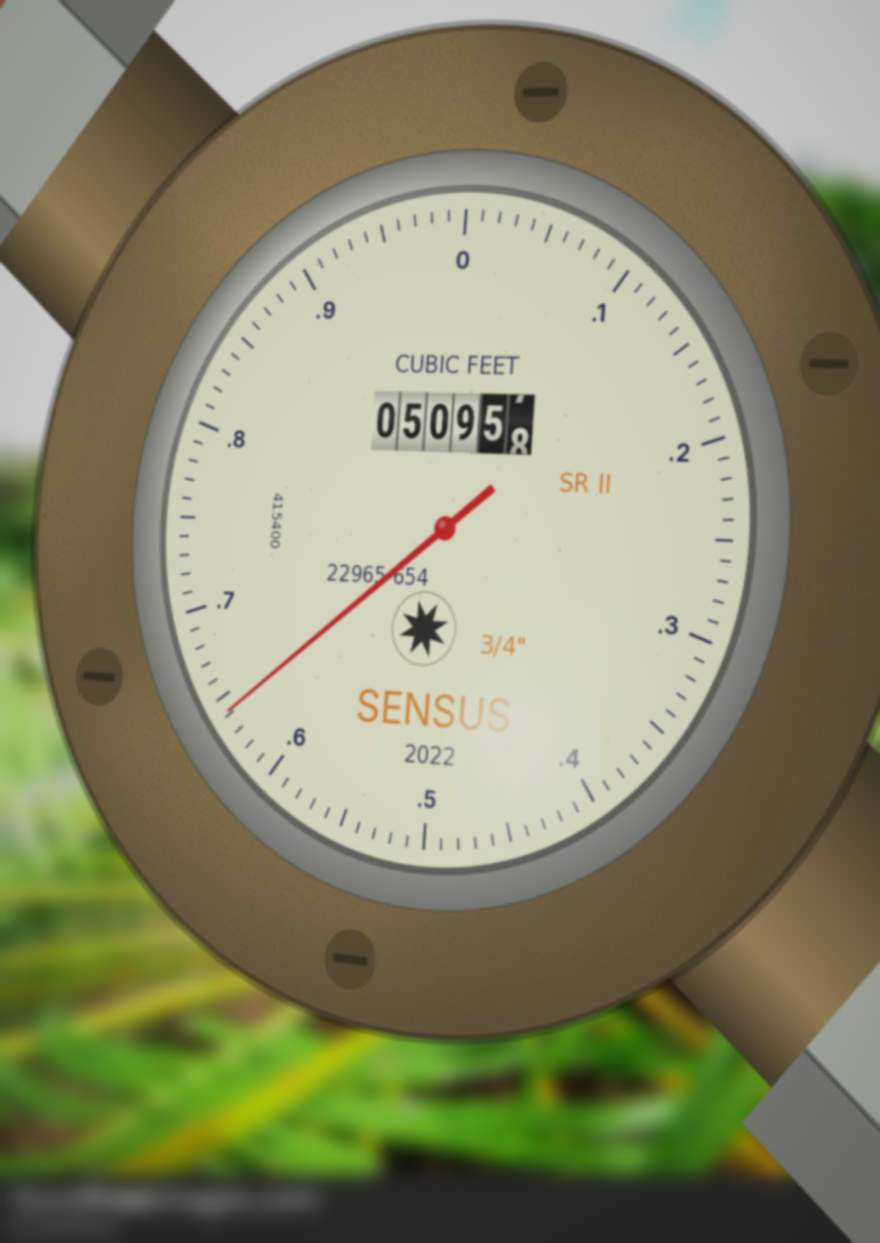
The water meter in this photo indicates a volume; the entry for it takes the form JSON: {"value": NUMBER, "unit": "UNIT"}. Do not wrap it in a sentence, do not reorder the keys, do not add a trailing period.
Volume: {"value": 50957.64, "unit": "ft³"}
